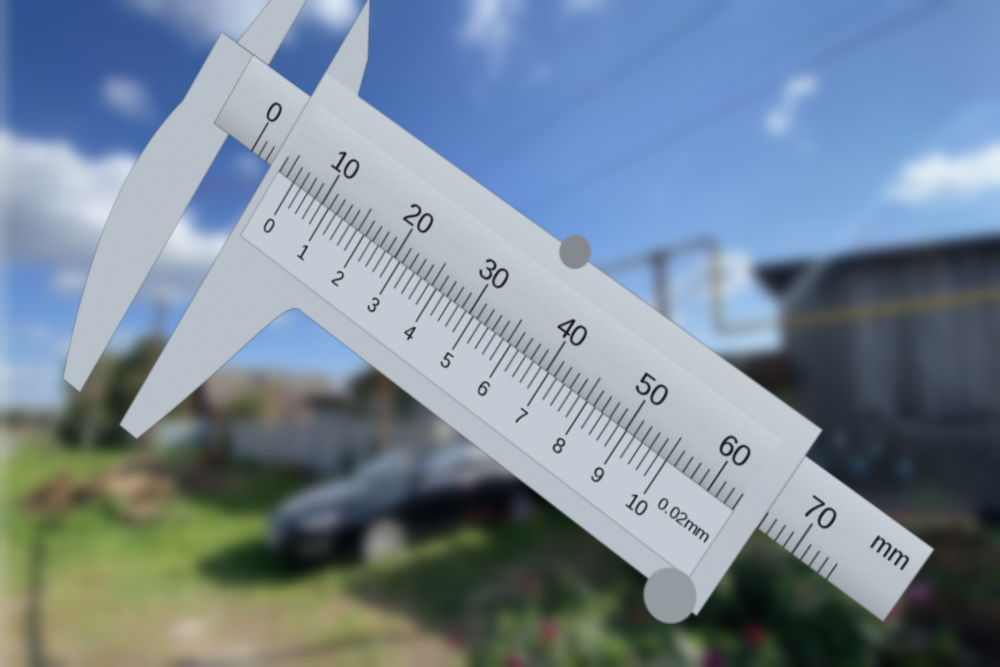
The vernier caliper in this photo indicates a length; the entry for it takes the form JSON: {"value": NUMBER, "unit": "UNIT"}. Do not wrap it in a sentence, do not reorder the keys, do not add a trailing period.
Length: {"value": 6.0, "unit": "mm"}
